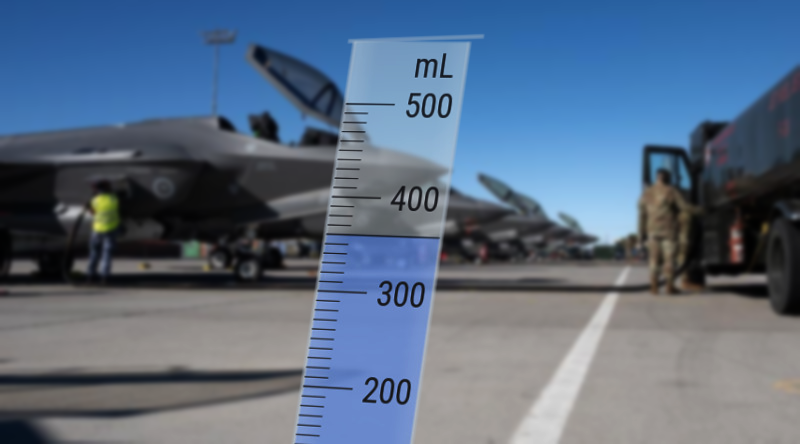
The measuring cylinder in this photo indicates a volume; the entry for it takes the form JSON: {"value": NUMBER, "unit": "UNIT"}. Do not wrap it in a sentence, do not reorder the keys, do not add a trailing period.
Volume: {"value": 360, "unit": "mL"}
